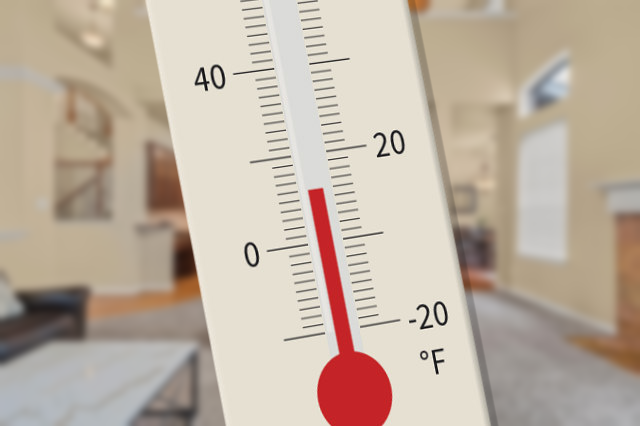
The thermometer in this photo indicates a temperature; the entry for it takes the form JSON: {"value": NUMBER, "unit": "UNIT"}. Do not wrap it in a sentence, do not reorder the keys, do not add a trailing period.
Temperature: {"value": 12, "unit": "°F"}
